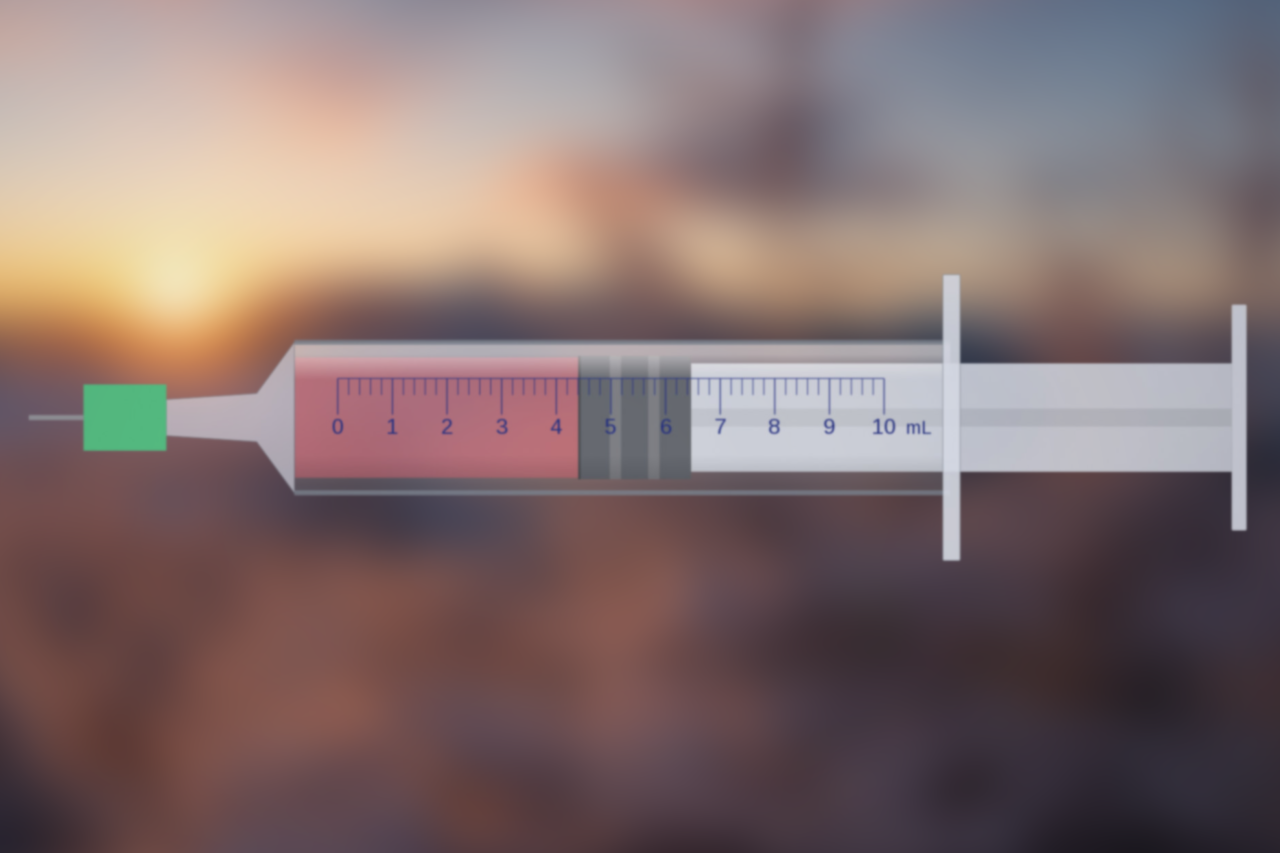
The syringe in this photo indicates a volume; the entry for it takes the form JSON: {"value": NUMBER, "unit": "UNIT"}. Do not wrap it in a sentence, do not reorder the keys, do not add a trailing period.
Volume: {"value": 4.4, "unit": "mL"}
